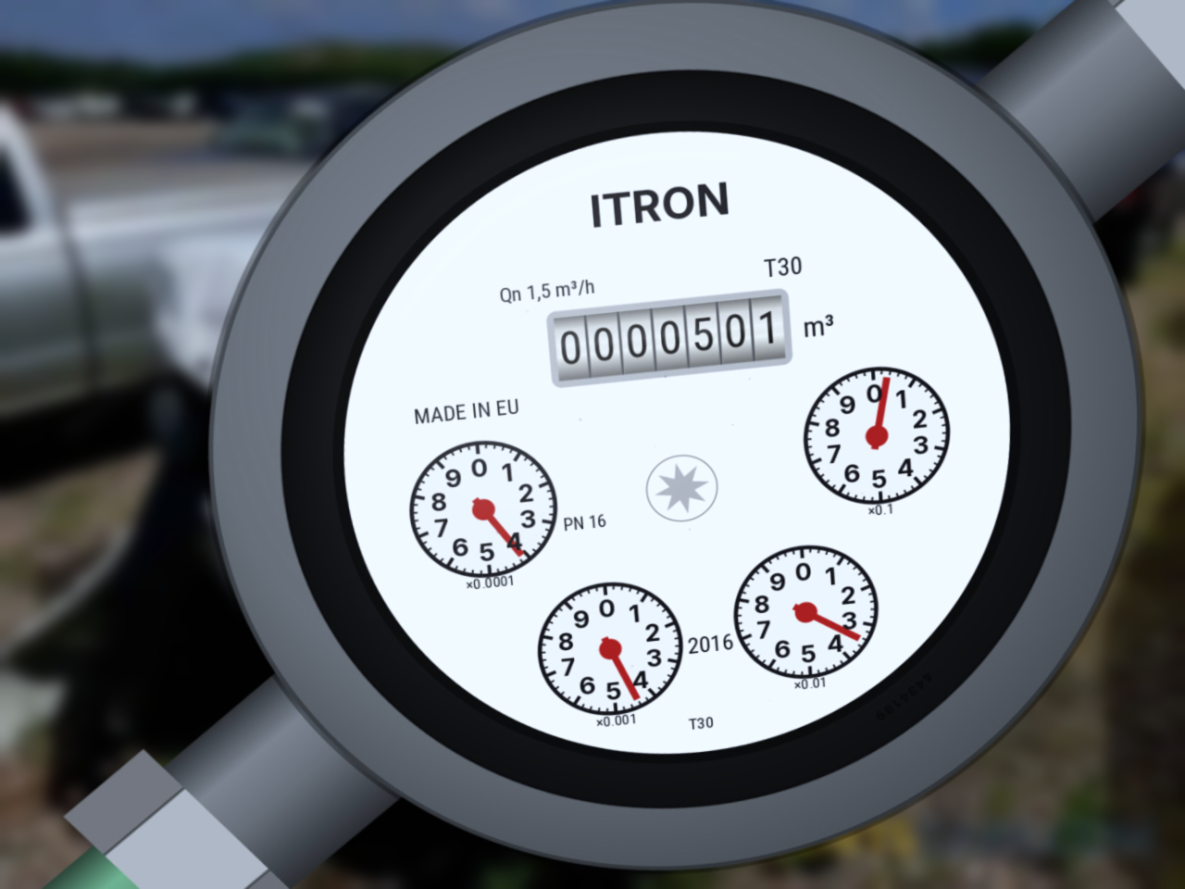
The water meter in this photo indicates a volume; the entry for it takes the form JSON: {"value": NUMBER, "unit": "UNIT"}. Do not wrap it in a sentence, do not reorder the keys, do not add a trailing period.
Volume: {"value": 501.0344, "unit": "m³"}
